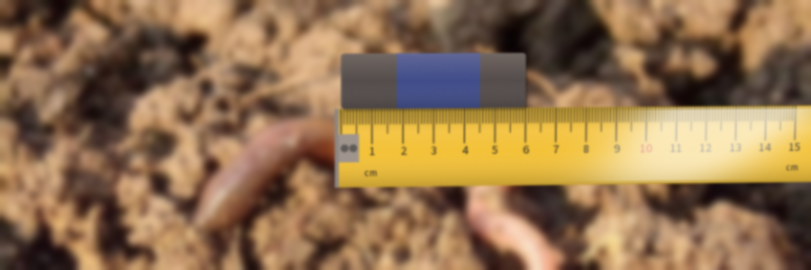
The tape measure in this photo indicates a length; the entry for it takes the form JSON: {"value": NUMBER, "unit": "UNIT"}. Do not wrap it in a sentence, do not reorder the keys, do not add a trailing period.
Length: {"value": 6, "unit": "cm"}
